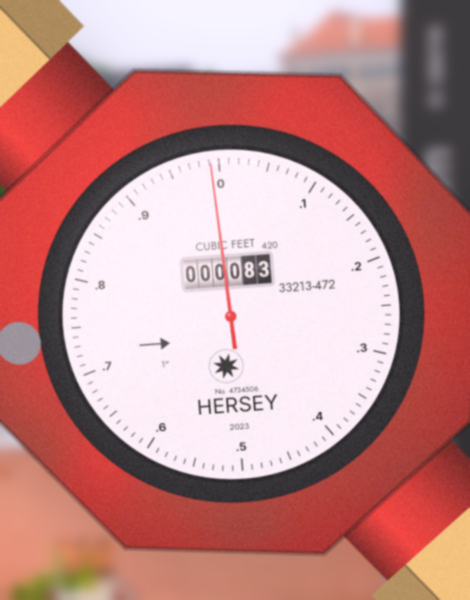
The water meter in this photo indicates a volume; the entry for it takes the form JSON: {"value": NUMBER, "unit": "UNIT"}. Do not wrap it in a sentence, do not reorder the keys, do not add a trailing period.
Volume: {"value": 82.99, "unit": "ft³"}
